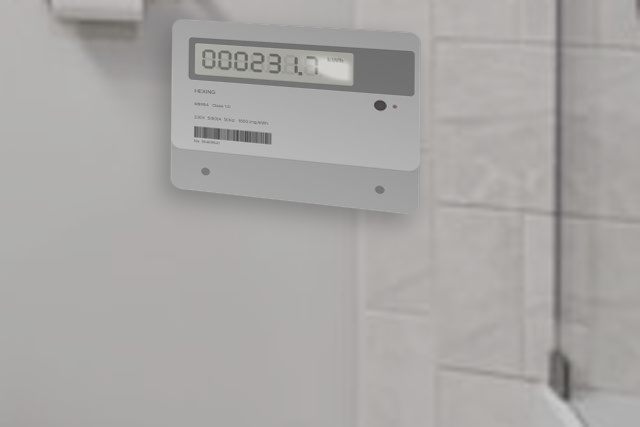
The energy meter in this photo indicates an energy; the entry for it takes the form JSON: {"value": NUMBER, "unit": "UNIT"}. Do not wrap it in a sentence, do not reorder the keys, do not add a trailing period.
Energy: {"value": 231.7, "unit": "kWh"}
